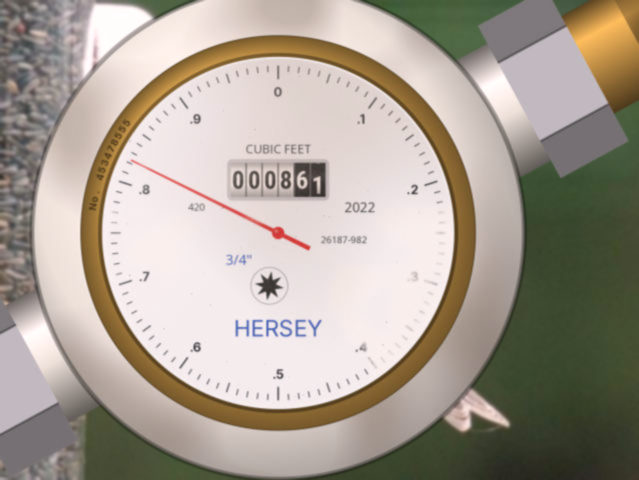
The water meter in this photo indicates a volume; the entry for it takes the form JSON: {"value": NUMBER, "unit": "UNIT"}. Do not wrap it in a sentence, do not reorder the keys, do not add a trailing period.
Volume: {"value": 860.82, "unit": "ft³"}
